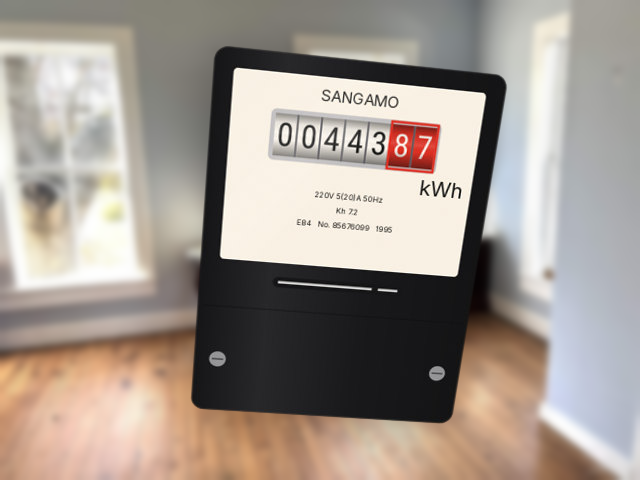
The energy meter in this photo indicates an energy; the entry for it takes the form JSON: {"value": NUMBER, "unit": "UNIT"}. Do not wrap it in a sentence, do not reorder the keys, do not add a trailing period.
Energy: {"value": 443.87, "unit": "kWh"}
